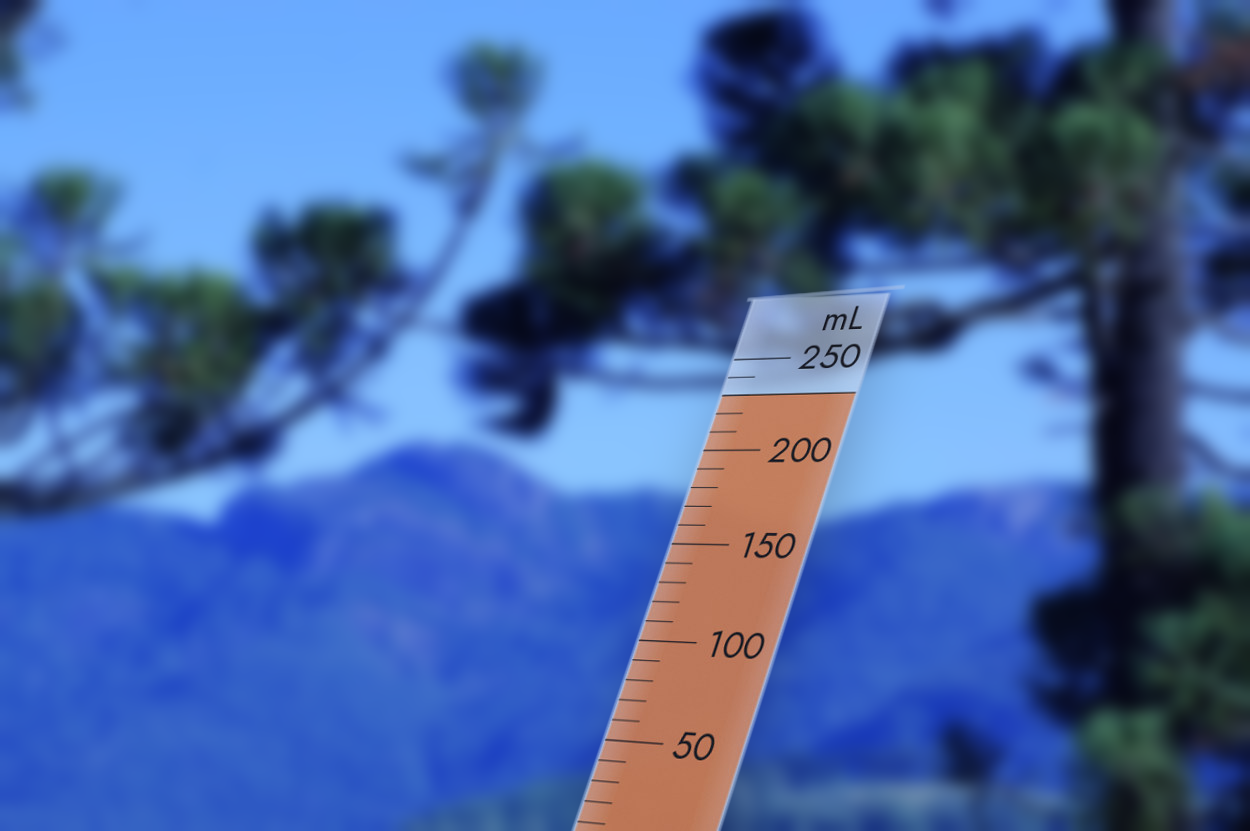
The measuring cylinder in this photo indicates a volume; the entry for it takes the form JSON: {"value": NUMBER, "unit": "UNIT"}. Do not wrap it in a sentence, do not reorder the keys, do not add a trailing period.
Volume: {"value": 230, "unit": "mL"}
